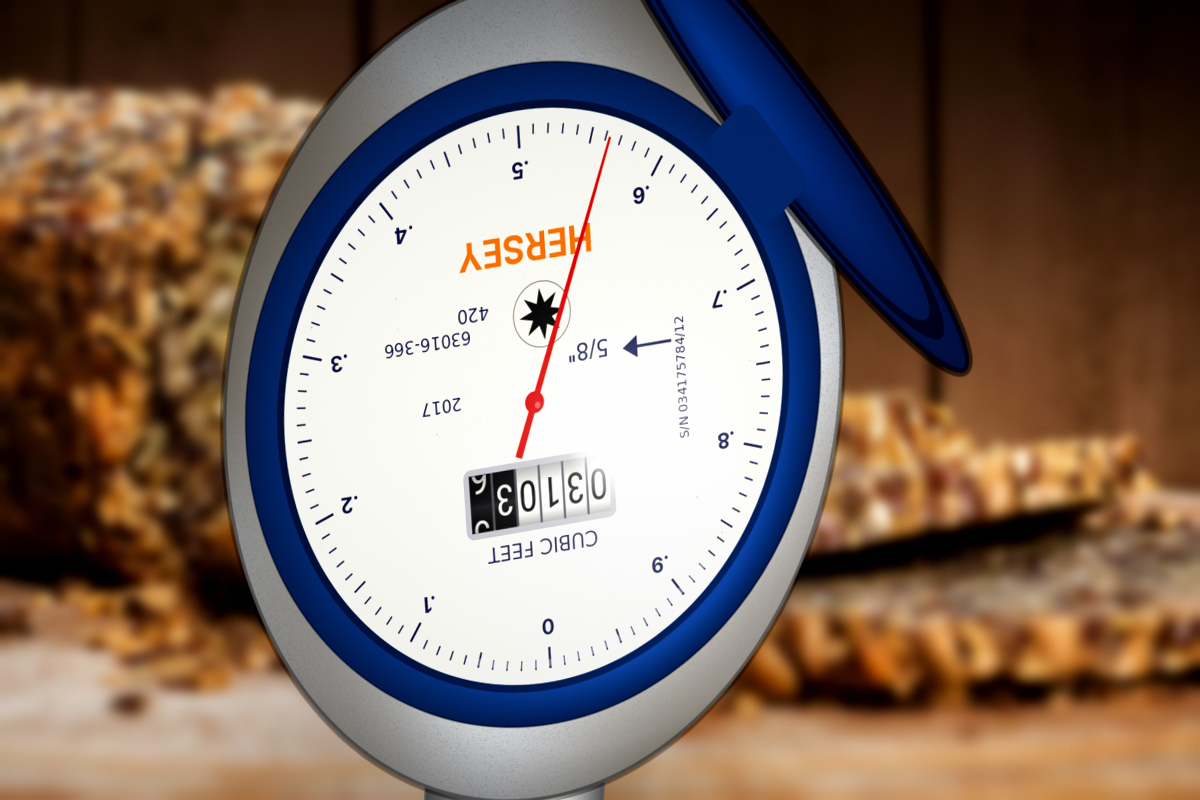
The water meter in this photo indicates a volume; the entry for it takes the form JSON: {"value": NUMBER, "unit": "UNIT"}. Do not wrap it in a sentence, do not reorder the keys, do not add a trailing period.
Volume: {"value": 31035.56, "unit": "ft³"}
